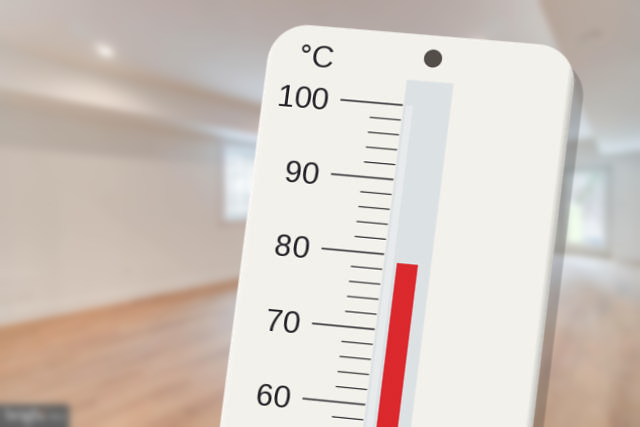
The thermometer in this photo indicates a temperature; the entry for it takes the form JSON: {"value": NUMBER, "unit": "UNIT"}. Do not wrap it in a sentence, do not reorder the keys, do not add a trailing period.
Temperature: {"value": 79, "unit": "°C"}
